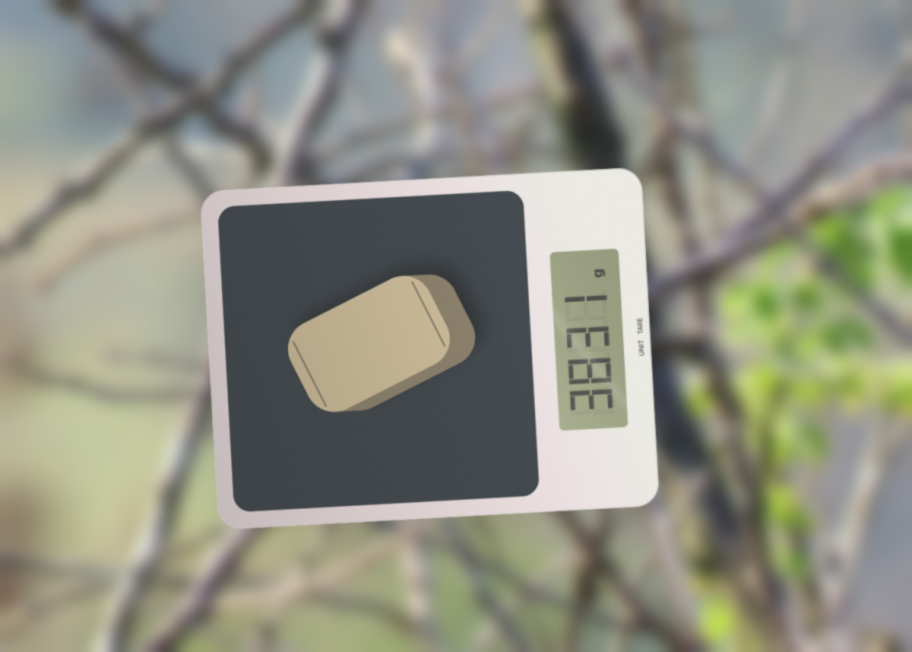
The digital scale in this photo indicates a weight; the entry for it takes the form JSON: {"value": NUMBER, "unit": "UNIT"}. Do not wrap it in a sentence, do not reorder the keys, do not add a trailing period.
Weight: {"value": 3831, "unit": "g"}
